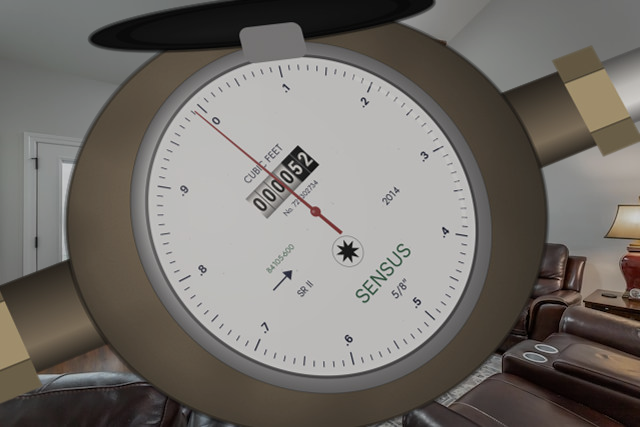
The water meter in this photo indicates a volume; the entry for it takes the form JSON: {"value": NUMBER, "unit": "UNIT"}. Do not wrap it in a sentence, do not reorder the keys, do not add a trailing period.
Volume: {"value": 51.99, "unit": "ft³"}
